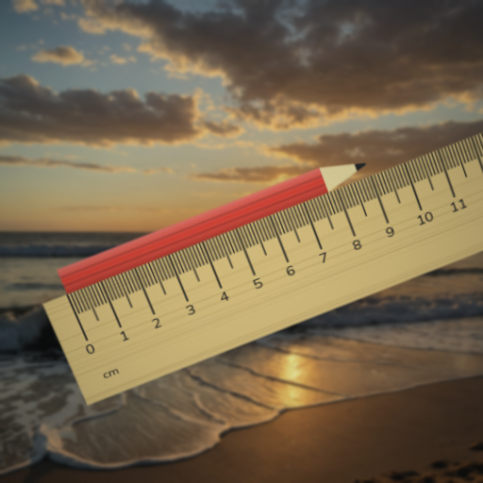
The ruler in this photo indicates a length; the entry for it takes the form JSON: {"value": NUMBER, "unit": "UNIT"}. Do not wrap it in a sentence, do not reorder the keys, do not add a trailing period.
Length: {"value": 9, "unit": "cm"}
